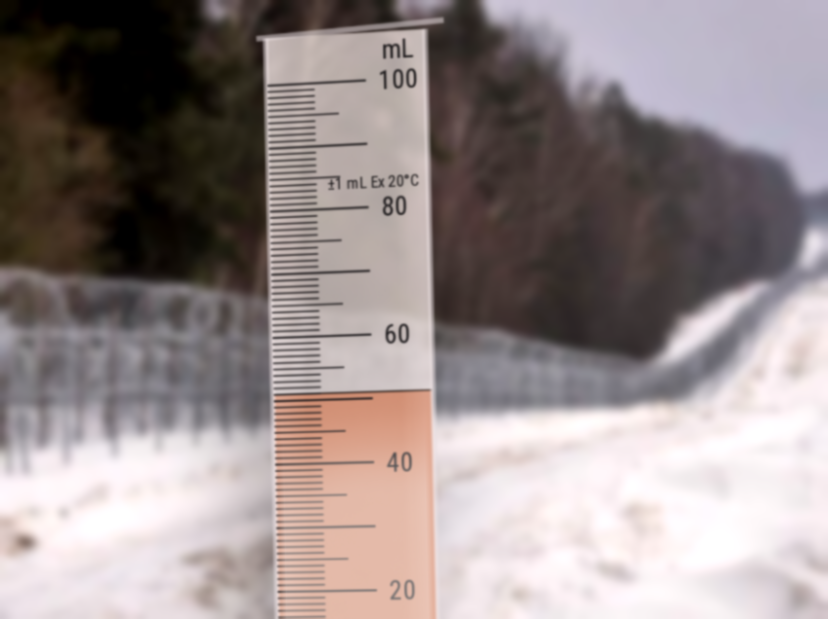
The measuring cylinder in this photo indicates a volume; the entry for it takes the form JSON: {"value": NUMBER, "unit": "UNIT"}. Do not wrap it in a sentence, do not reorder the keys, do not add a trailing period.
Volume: {"value": 51, "unit": "mL"}
